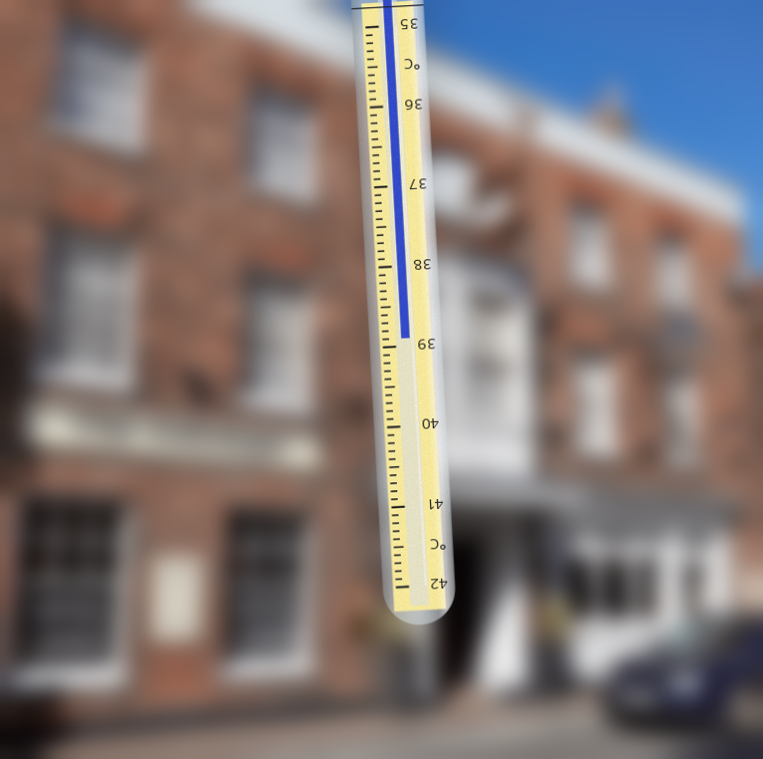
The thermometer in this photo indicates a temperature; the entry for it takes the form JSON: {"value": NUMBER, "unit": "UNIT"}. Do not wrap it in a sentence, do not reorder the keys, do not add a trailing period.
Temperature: {"value": 38.9, "unit": "°C"}
